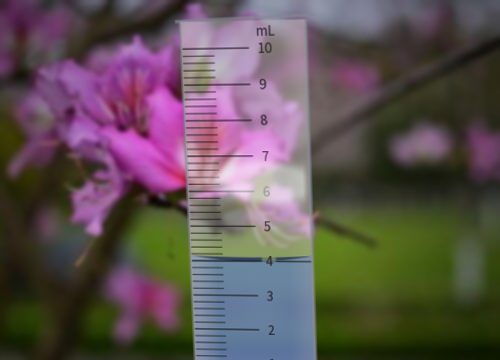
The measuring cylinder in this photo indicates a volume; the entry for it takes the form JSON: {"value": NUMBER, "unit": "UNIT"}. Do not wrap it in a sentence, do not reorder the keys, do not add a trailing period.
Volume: {"value": 4, "unit": "mL"}
